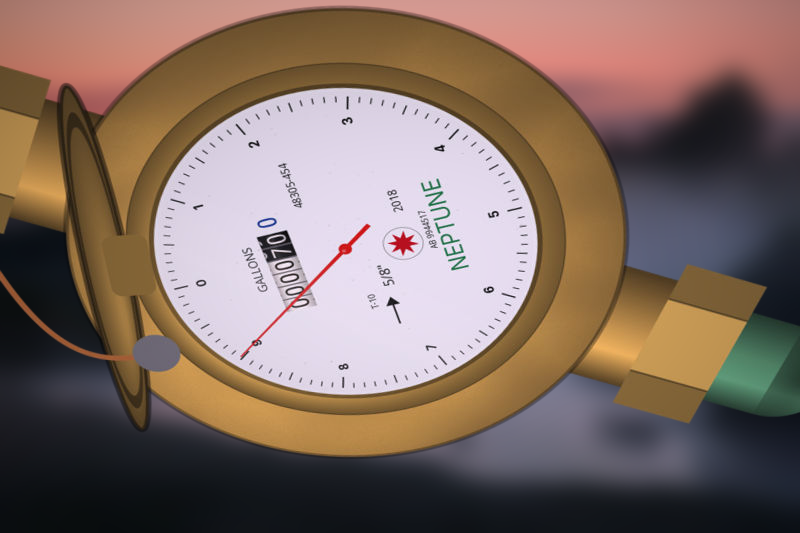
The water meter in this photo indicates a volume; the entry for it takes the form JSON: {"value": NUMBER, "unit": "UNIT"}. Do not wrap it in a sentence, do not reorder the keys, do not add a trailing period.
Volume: {"value": 699.0, "unit": "gal"}
